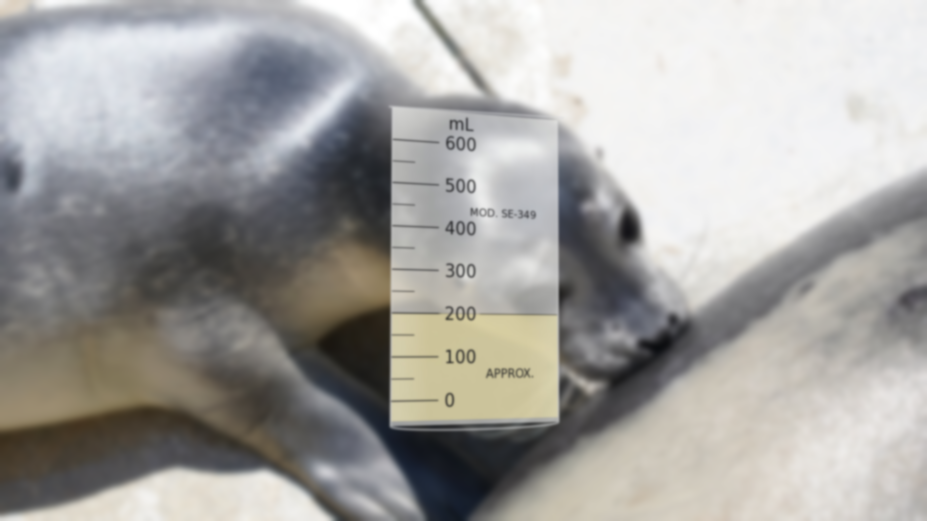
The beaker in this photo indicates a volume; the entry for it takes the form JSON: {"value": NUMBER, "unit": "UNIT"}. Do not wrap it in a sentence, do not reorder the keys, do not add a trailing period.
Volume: {"value": 200, "unit": "mL"}
